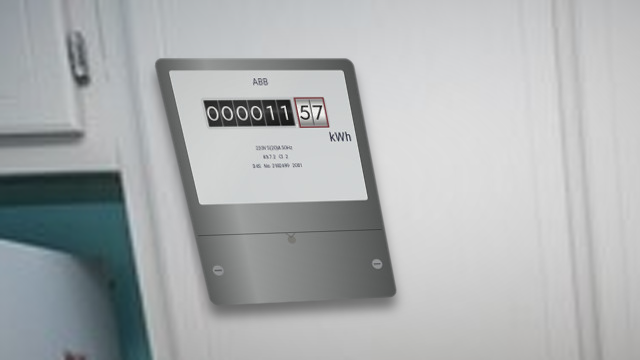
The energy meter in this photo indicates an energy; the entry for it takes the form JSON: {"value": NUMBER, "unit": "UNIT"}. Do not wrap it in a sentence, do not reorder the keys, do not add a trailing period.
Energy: {"value": 11.57, "unit": "kWh"}
